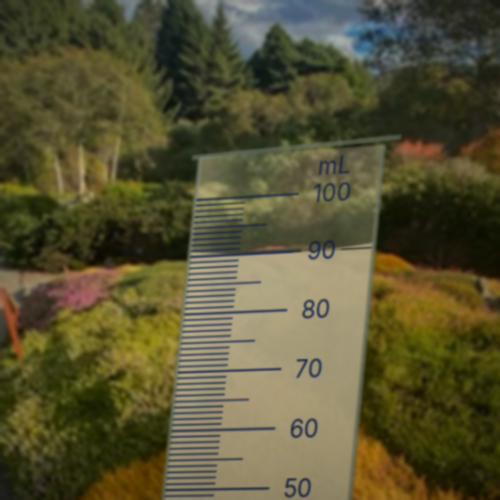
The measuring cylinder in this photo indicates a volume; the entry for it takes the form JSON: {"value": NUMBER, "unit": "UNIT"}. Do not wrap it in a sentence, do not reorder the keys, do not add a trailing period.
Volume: {"value": 90, "unit": "mL"}
